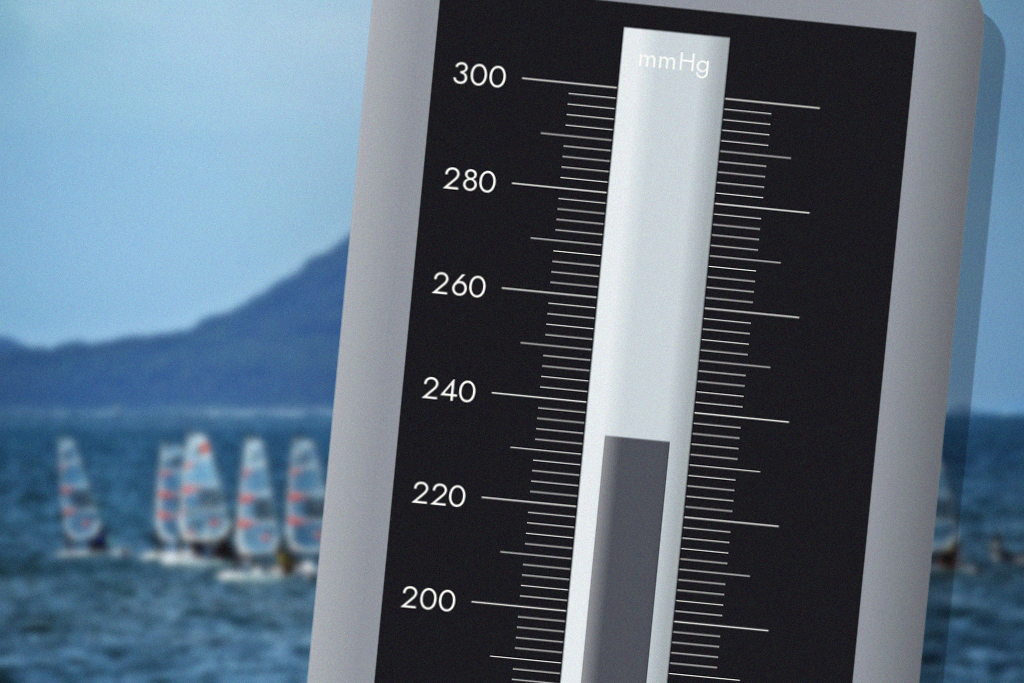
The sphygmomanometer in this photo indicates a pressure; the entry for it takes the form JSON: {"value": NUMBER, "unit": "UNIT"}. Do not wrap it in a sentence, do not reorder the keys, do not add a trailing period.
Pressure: {"value": 234, "unit": "mmHg"}
